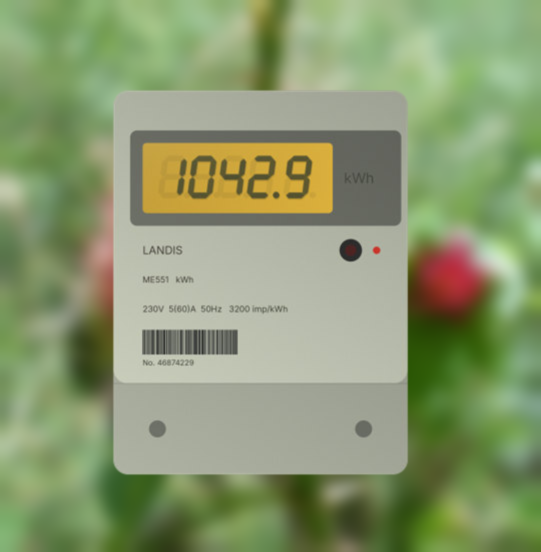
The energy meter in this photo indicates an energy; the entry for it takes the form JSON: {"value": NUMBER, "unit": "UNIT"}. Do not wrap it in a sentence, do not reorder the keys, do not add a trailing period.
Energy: {"value": 1042.9, "unit": "kWh"}
